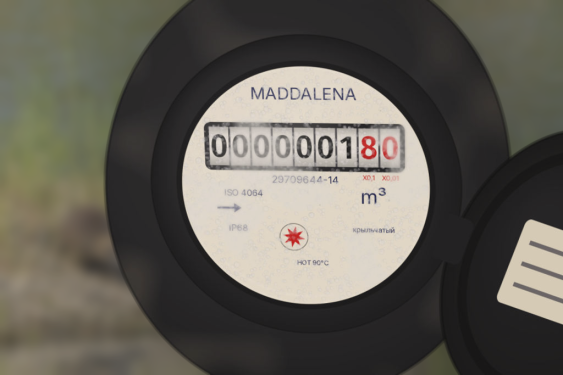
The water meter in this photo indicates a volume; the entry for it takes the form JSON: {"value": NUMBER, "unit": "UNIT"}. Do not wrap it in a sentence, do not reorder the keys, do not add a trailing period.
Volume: {"value": 1.80, "unit": "m³"}
